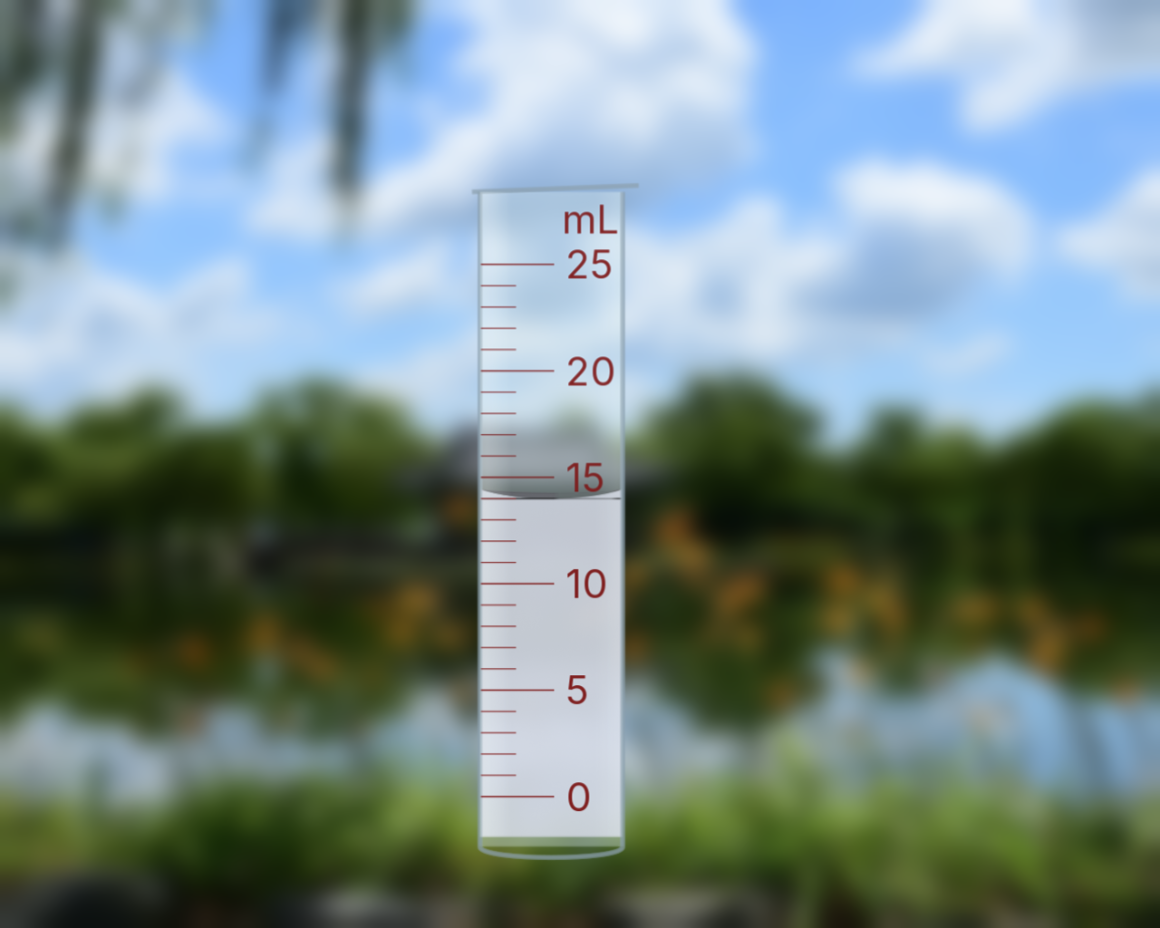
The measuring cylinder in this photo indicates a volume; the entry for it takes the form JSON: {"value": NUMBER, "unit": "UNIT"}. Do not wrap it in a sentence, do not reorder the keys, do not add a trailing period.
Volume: {"value": 14, "unit": "mL"}
